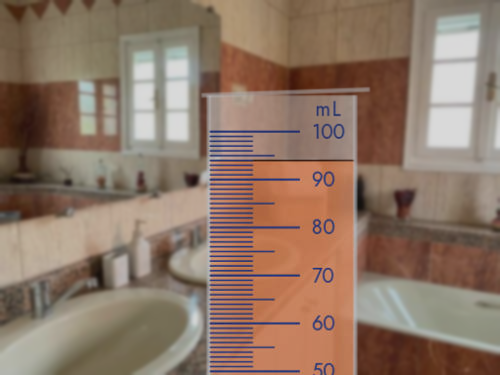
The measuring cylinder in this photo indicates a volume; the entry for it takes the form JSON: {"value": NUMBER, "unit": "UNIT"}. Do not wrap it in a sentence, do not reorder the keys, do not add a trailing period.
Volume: {"value": 94, "unit": "mL"}
